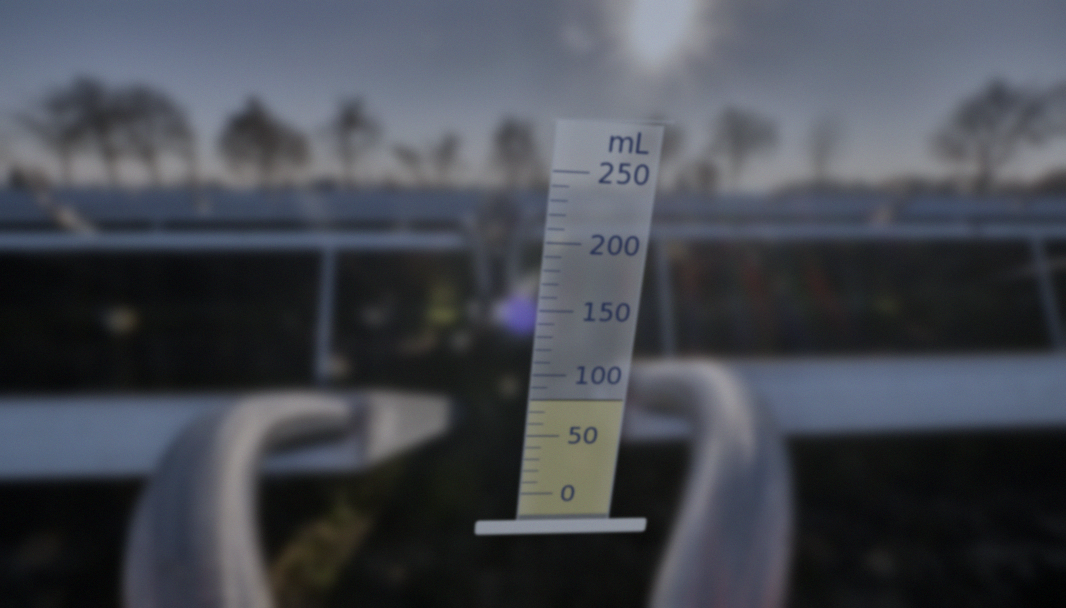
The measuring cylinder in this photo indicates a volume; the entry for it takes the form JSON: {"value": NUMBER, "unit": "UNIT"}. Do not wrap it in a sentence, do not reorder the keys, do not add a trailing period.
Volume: {"value": 80, "unit": "mL"}
